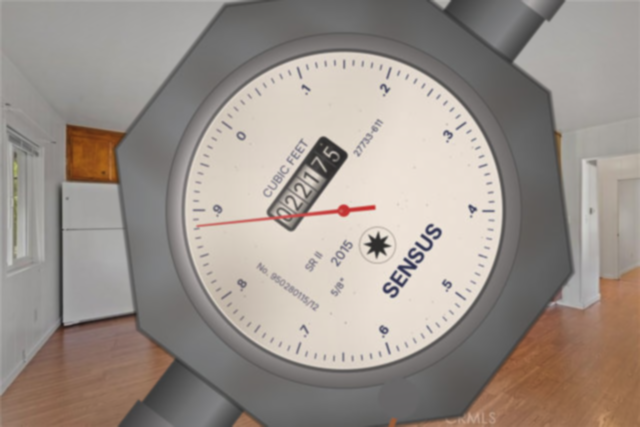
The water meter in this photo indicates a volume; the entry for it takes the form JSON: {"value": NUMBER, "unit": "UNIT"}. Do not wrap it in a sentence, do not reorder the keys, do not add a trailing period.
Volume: {"value": 22174.88, "unit": "ft³"}
